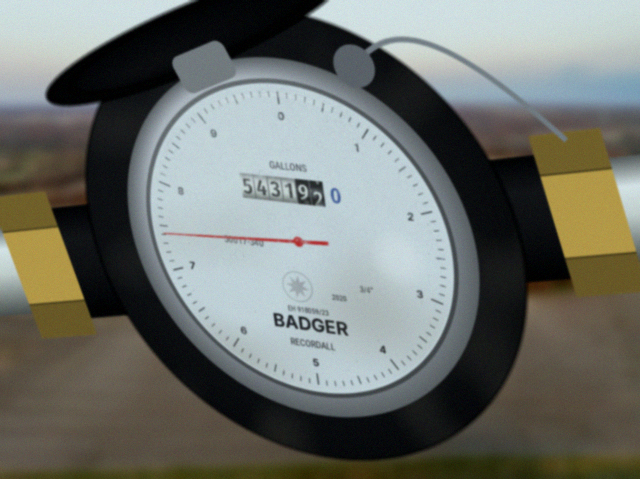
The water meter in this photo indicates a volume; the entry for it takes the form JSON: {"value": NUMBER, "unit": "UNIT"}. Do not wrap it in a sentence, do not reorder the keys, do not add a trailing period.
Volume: {"value": 5431917.4, "unit": "gal"}
